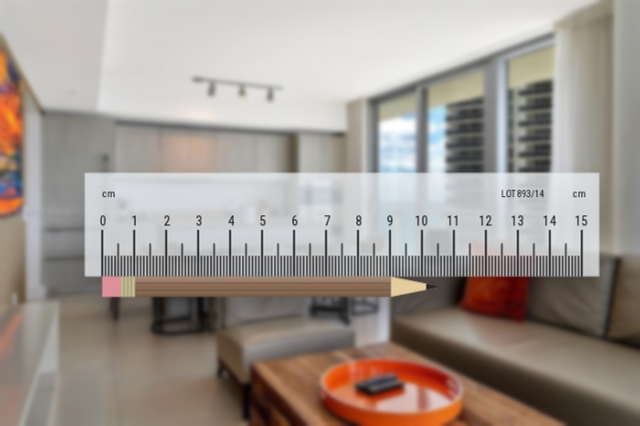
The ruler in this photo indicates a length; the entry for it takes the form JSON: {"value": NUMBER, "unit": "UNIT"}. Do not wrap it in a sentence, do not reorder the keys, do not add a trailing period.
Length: {"value": 10.5, "unit": "cm"}
